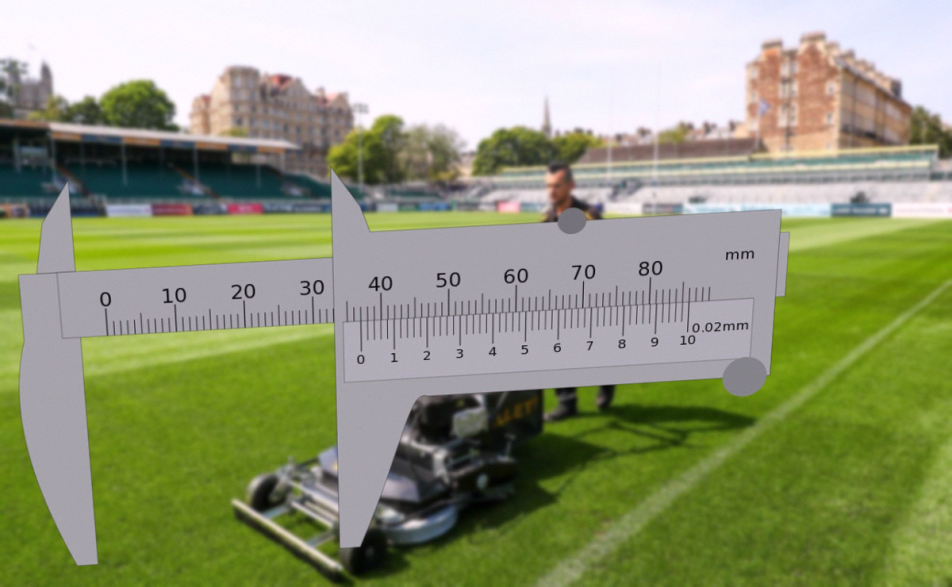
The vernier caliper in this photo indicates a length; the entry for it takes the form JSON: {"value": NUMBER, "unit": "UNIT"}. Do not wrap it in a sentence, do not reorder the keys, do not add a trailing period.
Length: {"value": 37.0, "unit": "mm"}
